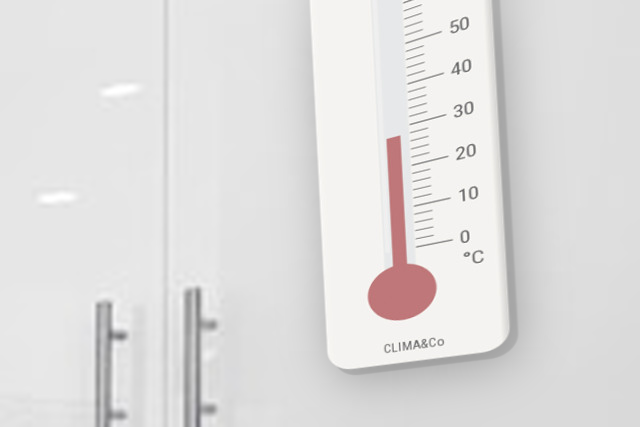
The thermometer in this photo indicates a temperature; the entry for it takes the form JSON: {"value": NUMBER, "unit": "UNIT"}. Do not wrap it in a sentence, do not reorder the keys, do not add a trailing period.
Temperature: {"value": 28, "unit": "°C"}
